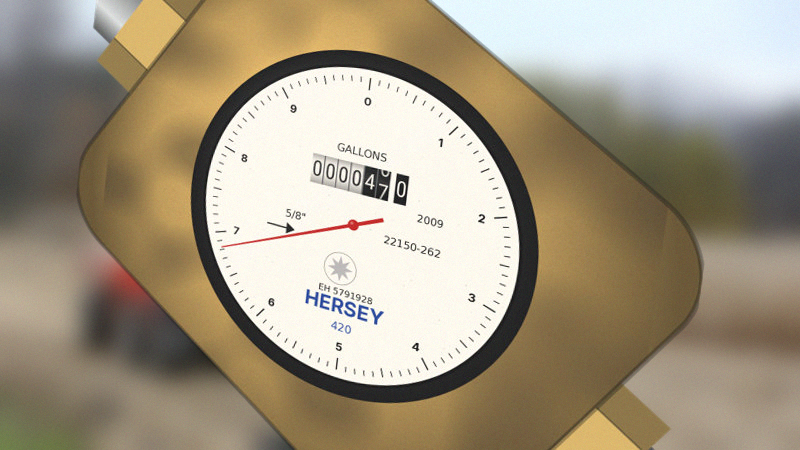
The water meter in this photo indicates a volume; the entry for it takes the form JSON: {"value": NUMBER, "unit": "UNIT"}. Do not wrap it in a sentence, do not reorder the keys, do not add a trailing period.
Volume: {"value": 466.8, "unit": "gal"}
